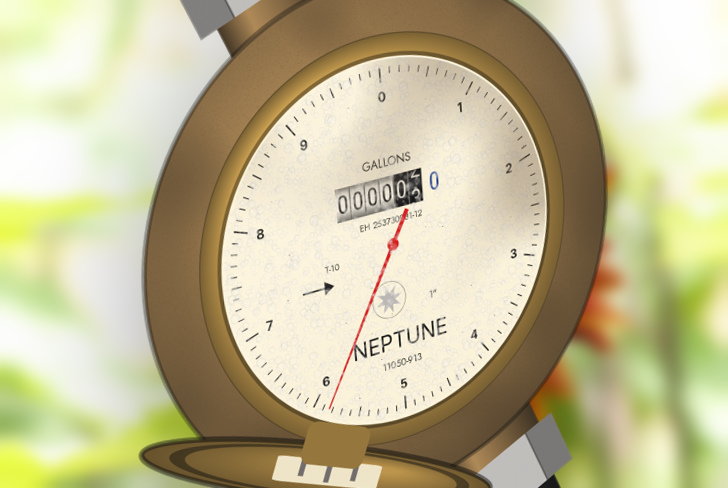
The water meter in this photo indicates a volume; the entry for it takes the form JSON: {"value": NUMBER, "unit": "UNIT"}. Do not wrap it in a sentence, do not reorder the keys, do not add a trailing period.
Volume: {"value": 25.8, "unit": "gal"}
